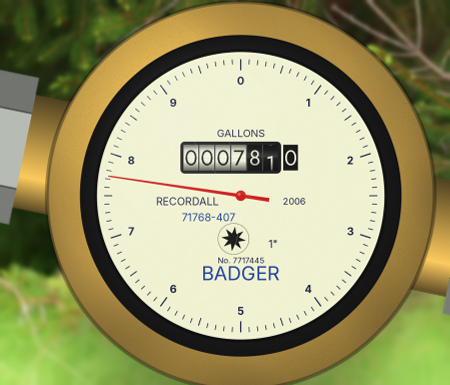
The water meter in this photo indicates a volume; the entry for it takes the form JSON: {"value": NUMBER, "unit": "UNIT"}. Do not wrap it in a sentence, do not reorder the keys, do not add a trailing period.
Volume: {"value": 7807.7, "unit": "gal"}
